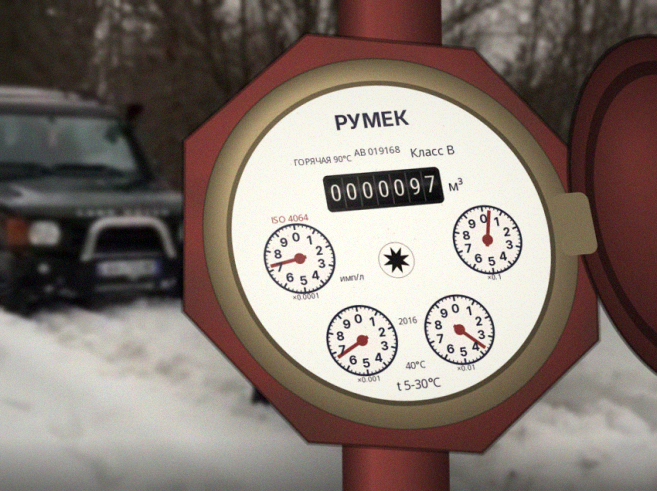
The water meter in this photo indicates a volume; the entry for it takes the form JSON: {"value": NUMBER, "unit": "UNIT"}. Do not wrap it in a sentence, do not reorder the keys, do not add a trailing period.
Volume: {"value": 97.0367, "unit": "m³"}
